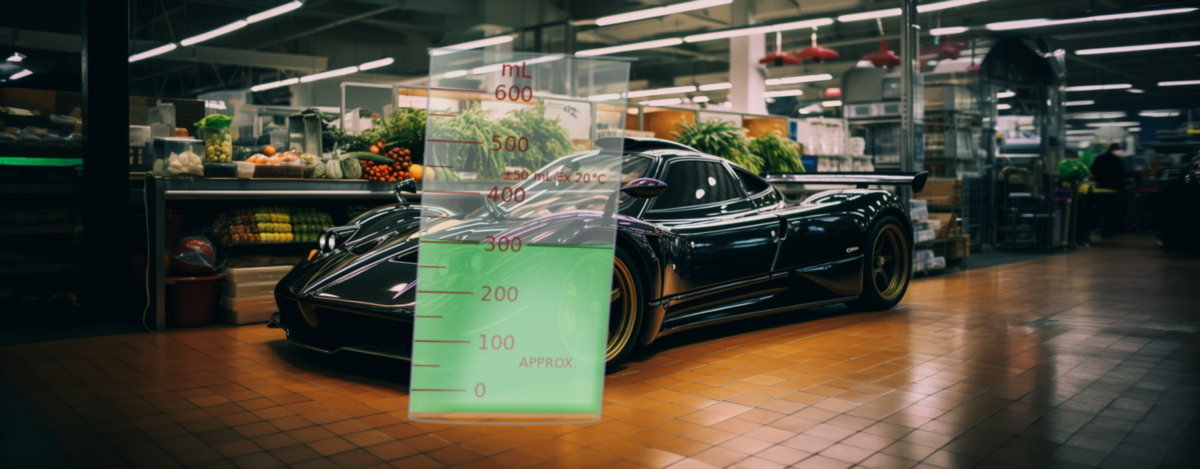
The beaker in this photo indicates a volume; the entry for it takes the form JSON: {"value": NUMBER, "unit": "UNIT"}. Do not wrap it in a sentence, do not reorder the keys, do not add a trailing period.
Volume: {"value": 300, "unit": "mL"}
